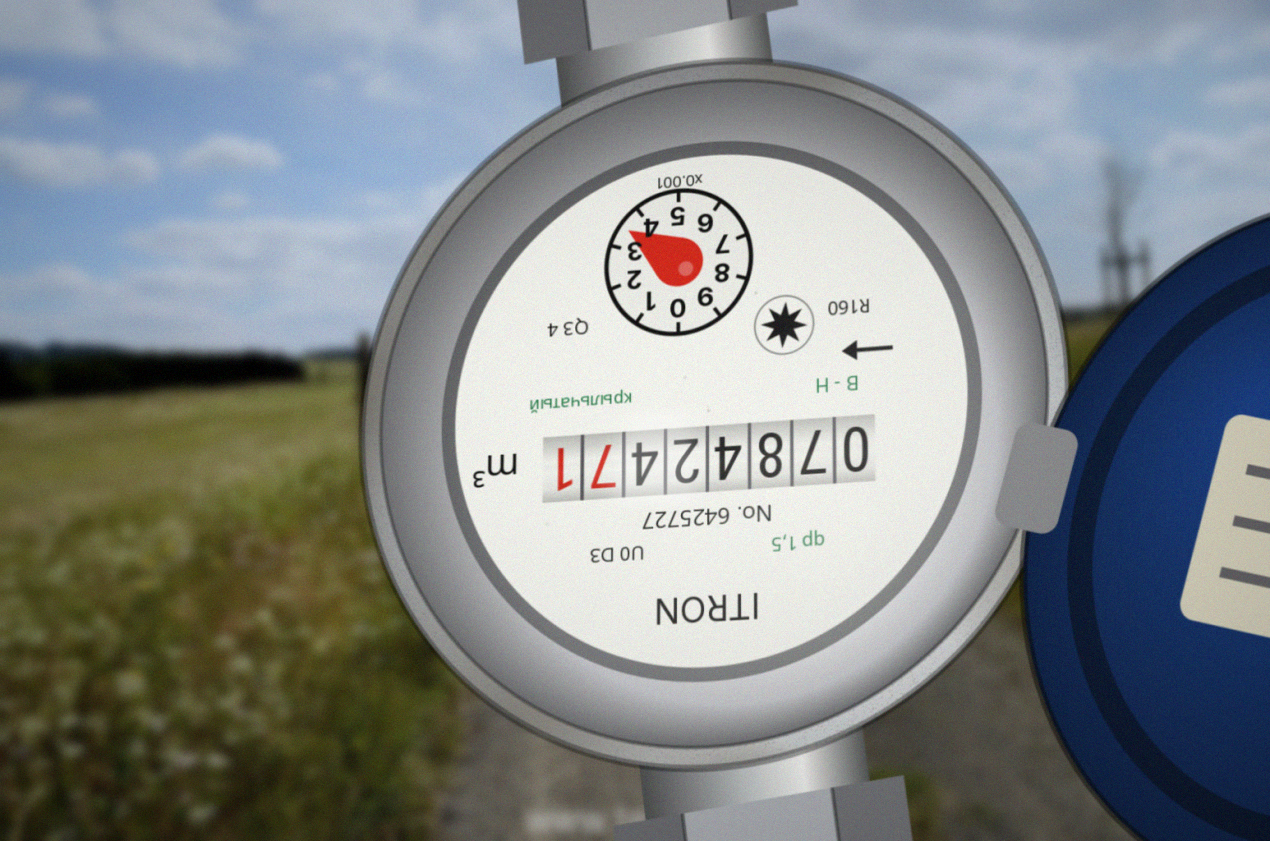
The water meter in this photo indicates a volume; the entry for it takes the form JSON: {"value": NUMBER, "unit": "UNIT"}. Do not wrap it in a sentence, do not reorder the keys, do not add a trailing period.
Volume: {"value": 78424.713, "unit": "m³"}
